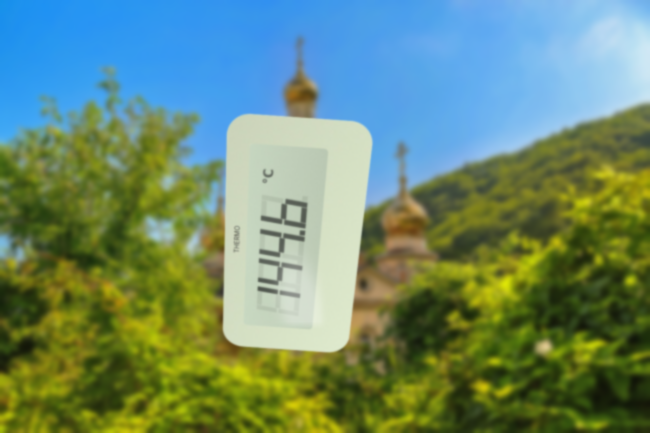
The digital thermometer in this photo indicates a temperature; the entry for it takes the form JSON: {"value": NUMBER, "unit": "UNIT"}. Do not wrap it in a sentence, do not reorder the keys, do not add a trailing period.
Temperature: {"value": 144.6, "unit": "°C"}
